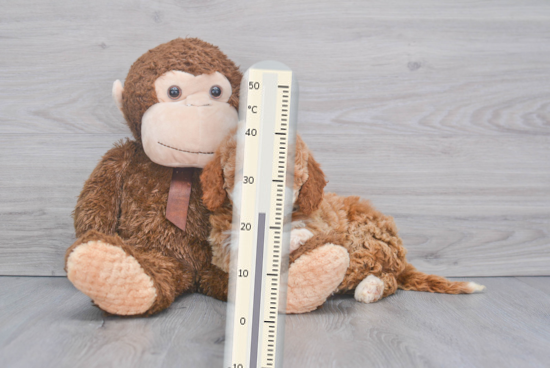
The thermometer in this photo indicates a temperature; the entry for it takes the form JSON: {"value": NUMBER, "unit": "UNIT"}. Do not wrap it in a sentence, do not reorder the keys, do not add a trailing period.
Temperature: {"value": 23, "unit": "°C"}
